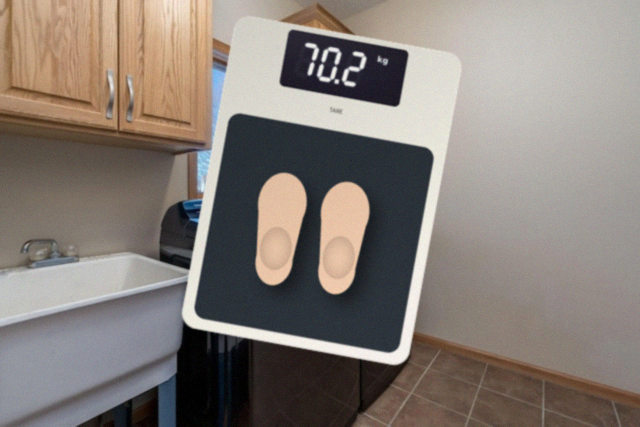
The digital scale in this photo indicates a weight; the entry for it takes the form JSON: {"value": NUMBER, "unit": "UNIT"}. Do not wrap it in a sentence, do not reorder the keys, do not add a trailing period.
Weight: {"value": 70.2, "unit": "kg"}
